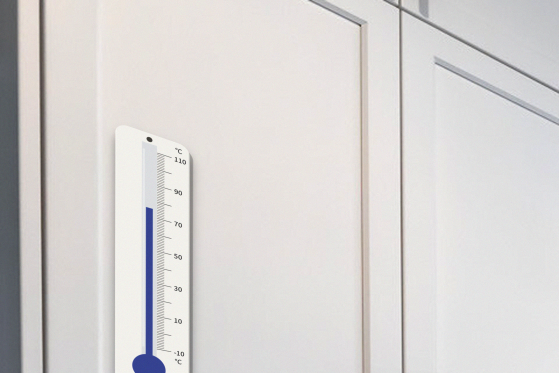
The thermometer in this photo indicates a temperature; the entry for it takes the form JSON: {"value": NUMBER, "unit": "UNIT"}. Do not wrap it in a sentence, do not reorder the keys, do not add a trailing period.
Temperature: {"value": 75, "unit": "°C"}
